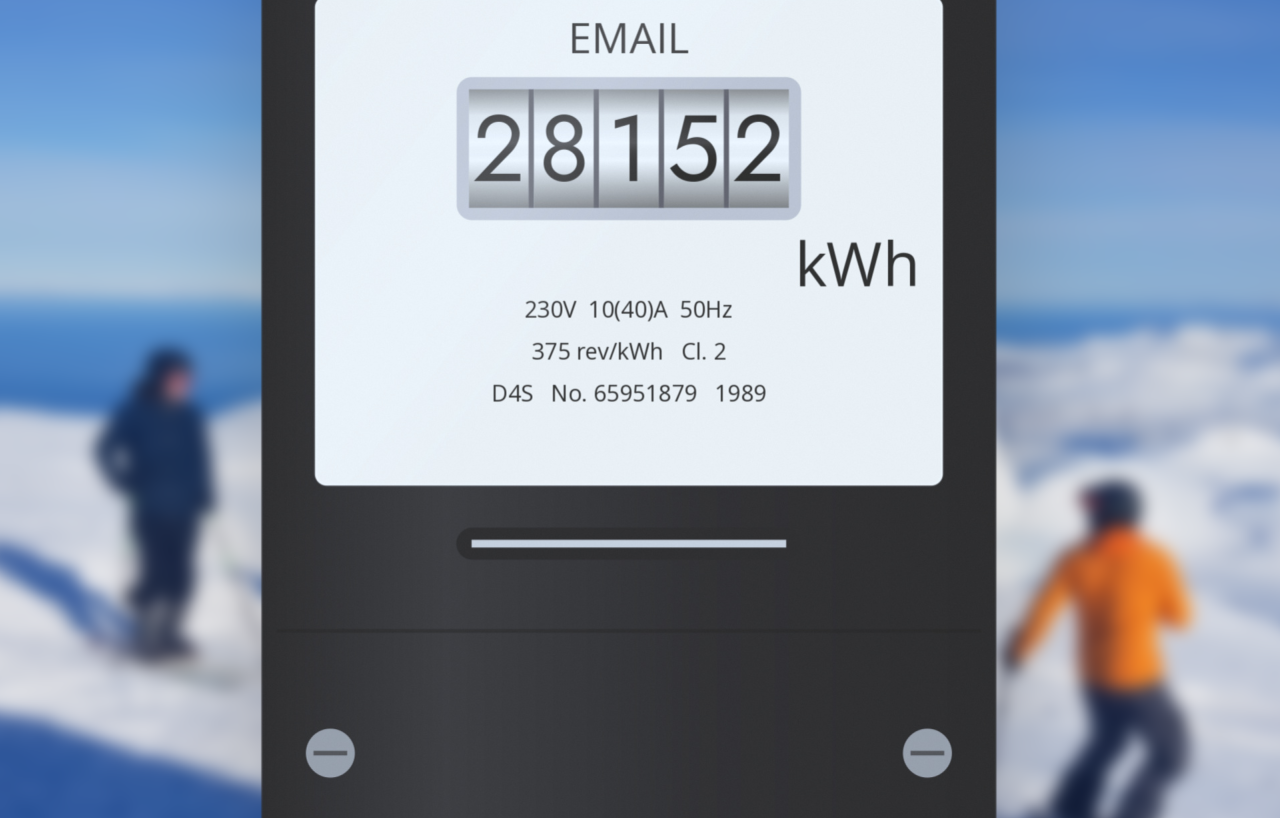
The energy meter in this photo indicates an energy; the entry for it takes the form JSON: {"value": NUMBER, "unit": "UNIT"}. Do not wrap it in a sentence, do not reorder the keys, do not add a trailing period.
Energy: {"value": 28152, "unit": "kWh"}
